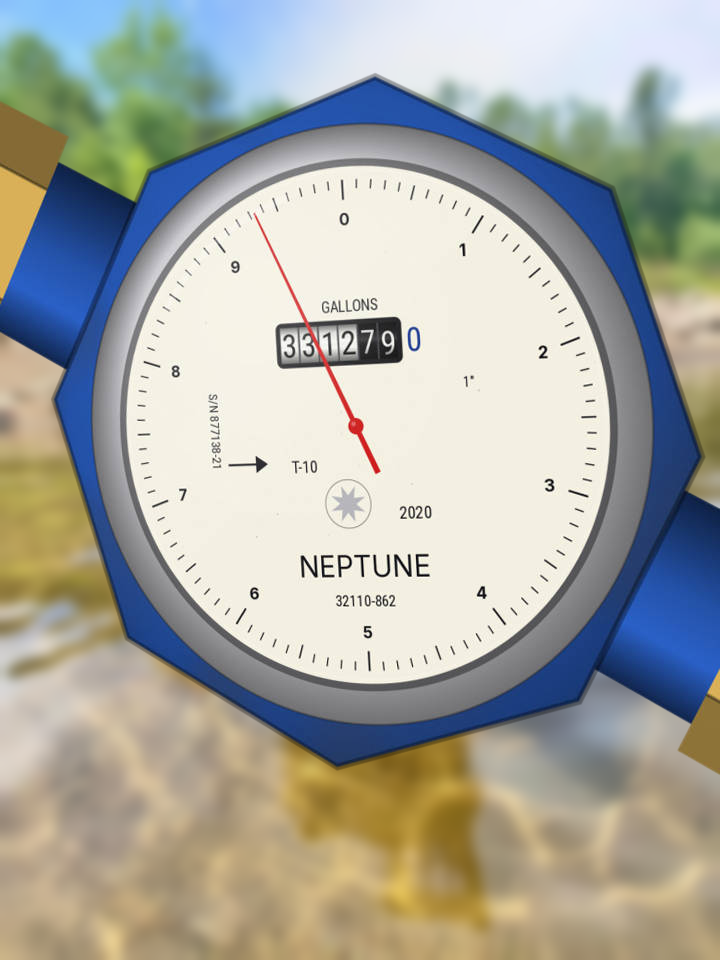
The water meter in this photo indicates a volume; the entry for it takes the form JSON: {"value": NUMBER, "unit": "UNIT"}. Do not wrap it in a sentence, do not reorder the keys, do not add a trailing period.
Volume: {"value": 3312789.3, "unit": "gal"}
